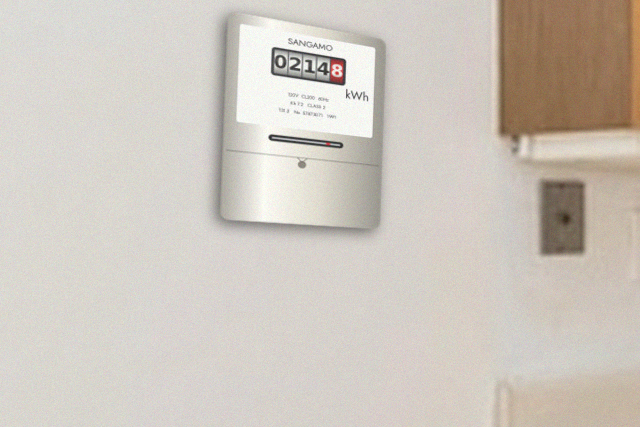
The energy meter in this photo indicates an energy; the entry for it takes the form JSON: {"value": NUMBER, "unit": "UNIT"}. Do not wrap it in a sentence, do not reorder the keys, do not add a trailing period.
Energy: {"value": 214.8, "unit": "kWh"}
